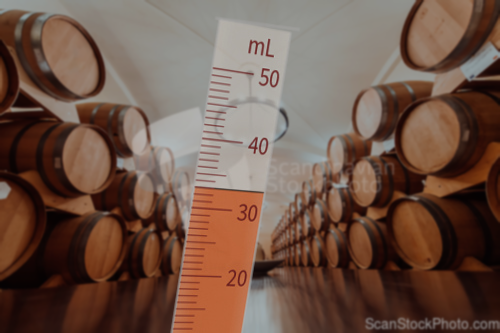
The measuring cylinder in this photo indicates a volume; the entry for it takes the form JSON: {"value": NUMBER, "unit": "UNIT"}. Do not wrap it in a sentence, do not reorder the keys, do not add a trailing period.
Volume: {"value": 33, "unit": "mL"}
